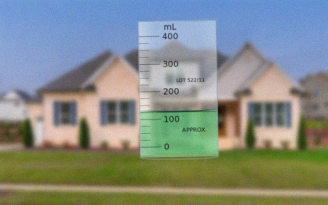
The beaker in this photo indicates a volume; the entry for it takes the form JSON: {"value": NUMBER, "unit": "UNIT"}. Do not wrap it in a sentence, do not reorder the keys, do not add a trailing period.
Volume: {"value": 125, "unit": "mL"}
